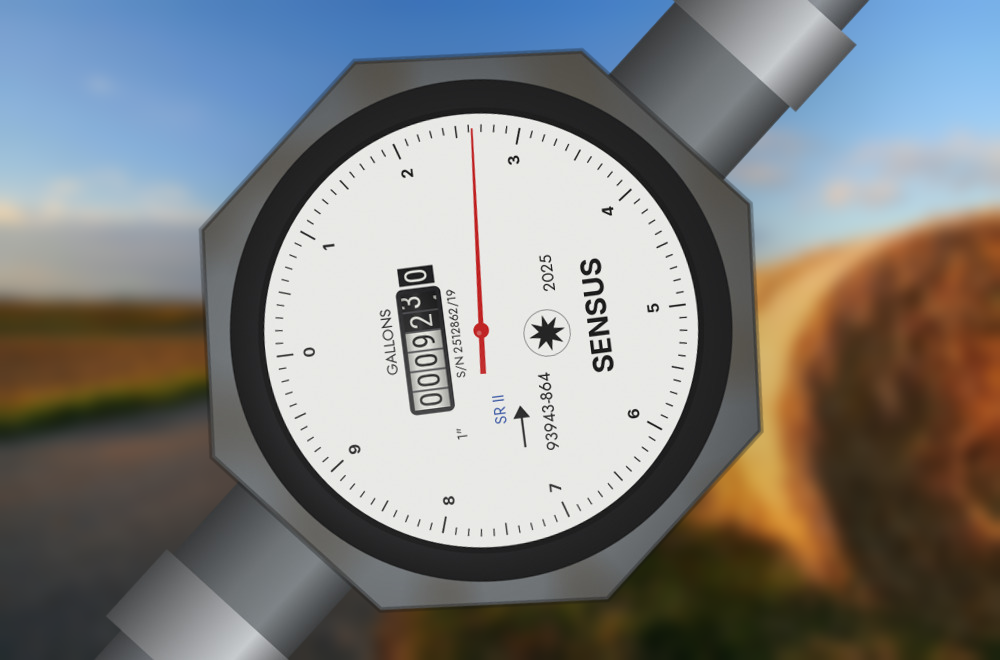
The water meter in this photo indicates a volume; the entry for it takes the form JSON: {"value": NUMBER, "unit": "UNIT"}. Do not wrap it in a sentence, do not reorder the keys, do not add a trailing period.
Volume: {"value": 9232.6, "unit": "gal"}
